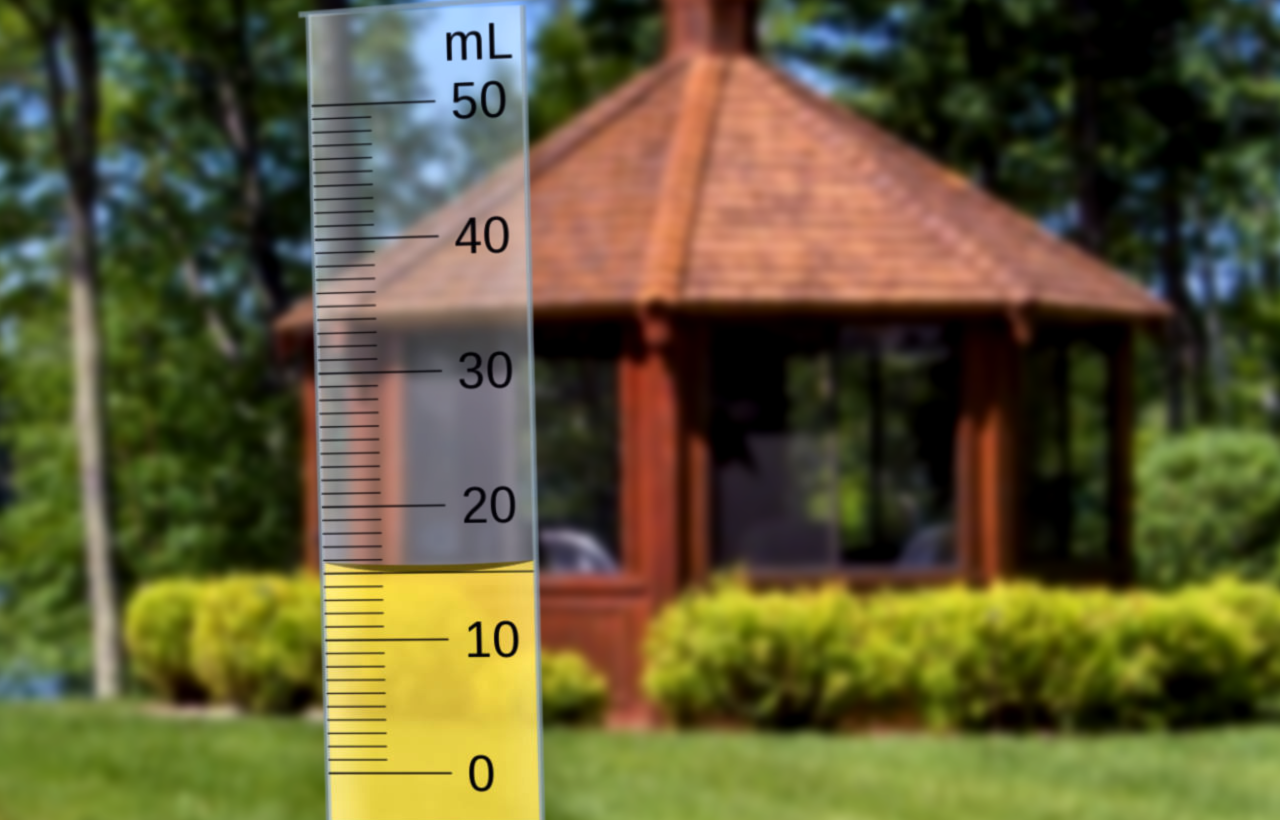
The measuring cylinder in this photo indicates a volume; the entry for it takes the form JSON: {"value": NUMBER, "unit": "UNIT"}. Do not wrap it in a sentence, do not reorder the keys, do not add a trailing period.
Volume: {"value": 15, "unit": "mL"}
